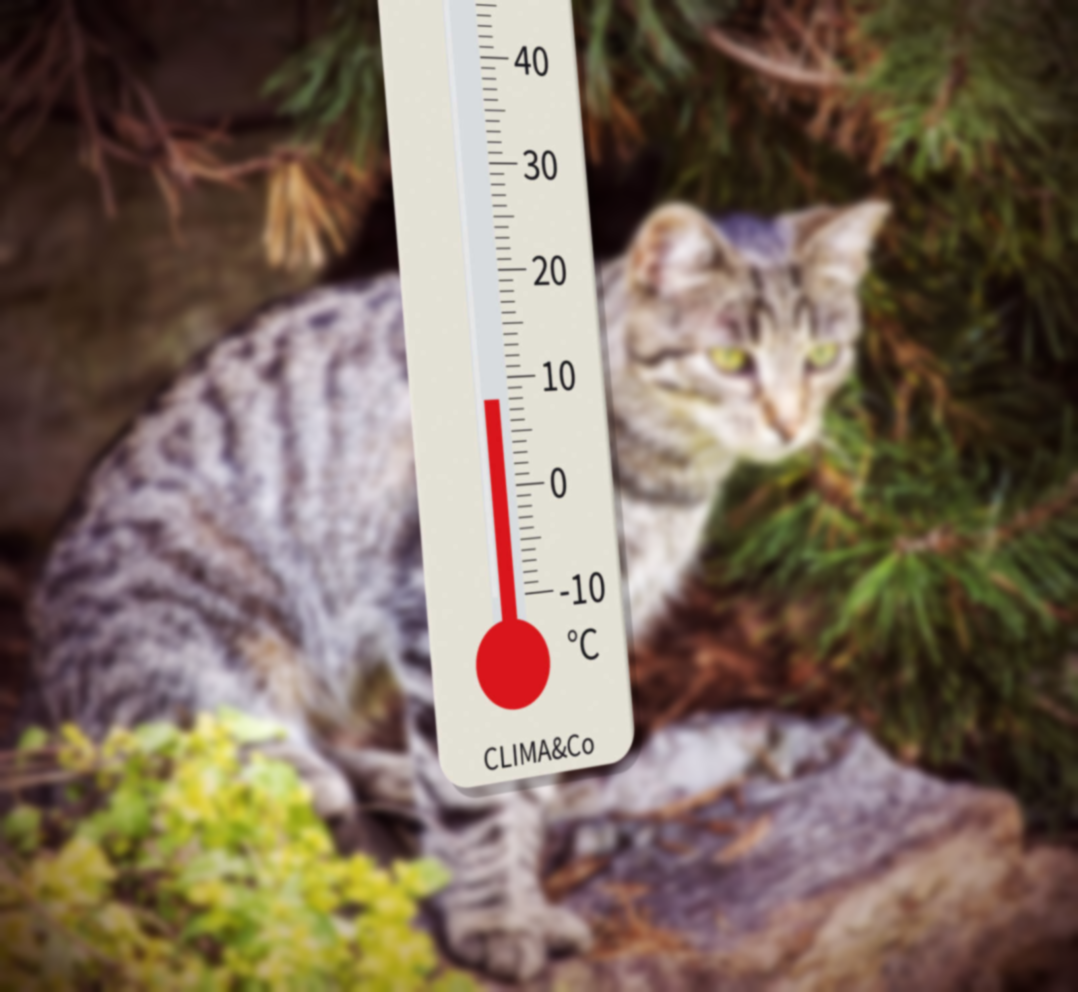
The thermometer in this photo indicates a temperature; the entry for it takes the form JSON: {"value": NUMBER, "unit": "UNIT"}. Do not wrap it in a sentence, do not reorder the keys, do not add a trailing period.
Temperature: {"value": 8, "unit": "°C"}
